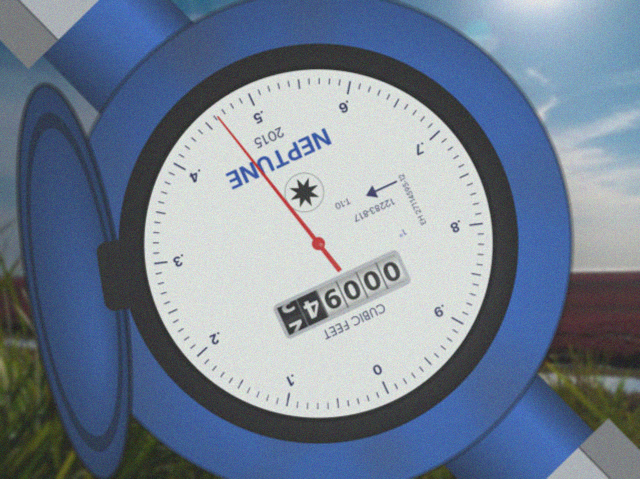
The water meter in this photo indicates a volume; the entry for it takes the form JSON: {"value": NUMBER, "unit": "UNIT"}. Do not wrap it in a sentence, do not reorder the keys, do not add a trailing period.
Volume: {"value": 942.46, "unit": "ft³"}
